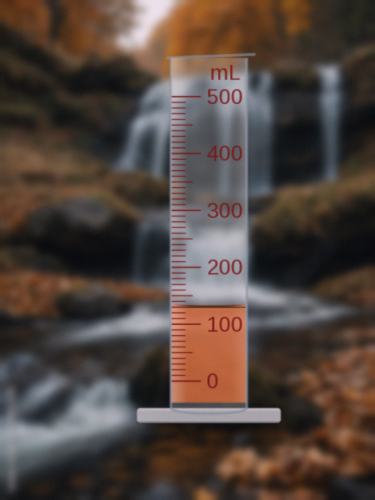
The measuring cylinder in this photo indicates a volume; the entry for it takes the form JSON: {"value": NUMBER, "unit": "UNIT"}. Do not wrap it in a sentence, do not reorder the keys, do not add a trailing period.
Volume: {"value": 130, "unit": "mL"}
